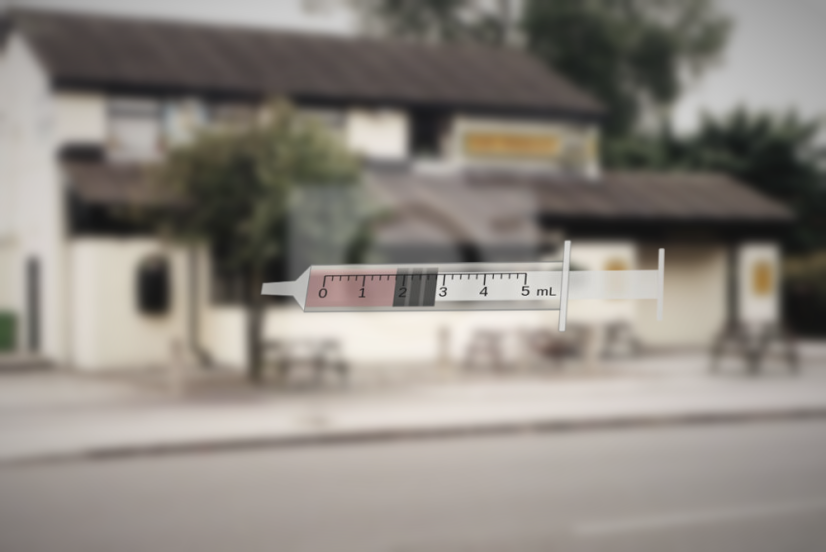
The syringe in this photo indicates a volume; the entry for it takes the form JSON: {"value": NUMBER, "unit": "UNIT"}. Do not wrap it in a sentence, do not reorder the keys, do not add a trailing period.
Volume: {"value": 1.8, "unit": "mL"}
